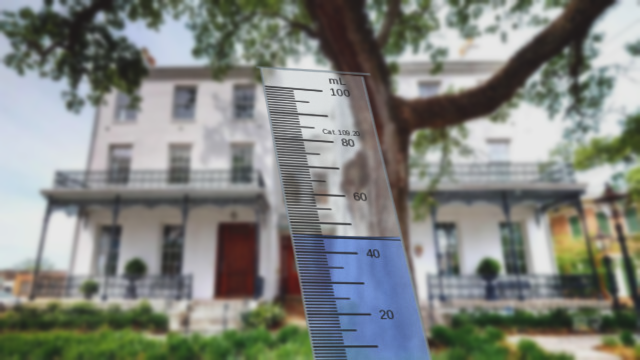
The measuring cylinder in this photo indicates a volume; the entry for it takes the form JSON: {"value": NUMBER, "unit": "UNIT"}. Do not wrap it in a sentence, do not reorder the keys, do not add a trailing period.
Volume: {"value": 45, "unit": "mL"}
